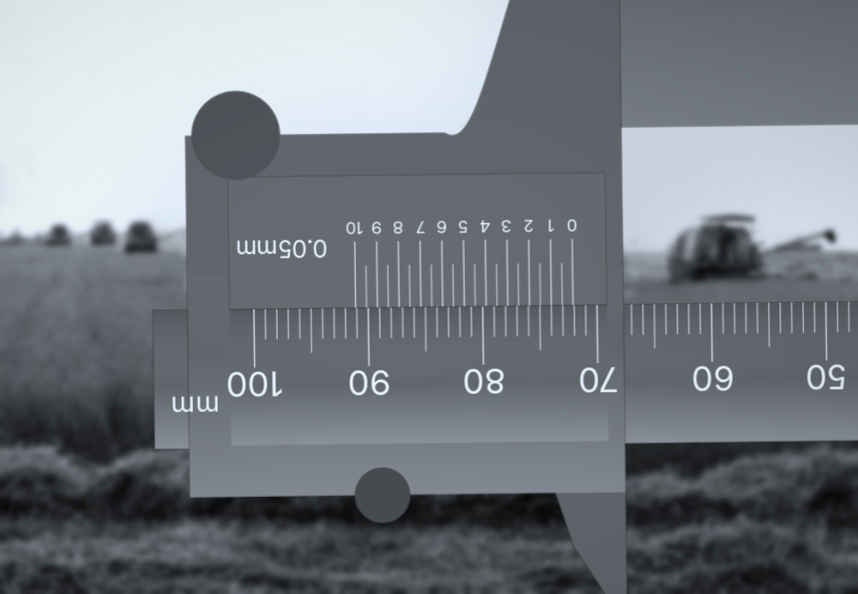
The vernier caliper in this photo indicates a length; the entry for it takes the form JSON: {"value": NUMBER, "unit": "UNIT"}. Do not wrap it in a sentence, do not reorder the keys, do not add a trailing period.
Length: {"value": 72.1, "unit": "mm"}
